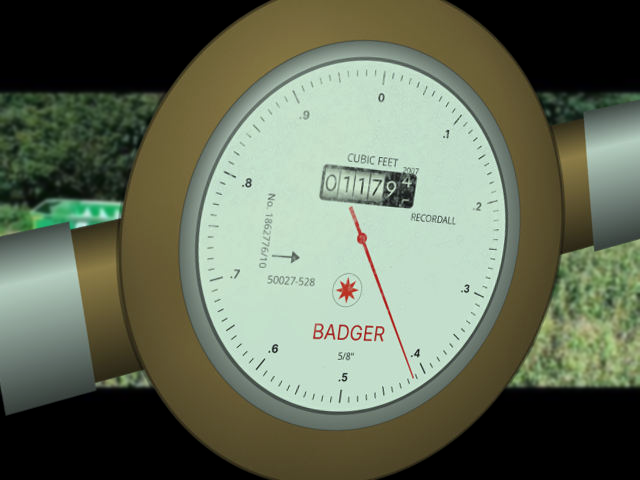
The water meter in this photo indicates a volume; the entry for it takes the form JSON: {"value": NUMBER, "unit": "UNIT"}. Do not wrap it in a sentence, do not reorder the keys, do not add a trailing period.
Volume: {"value": 11794.41, "unit": "ft³"}
